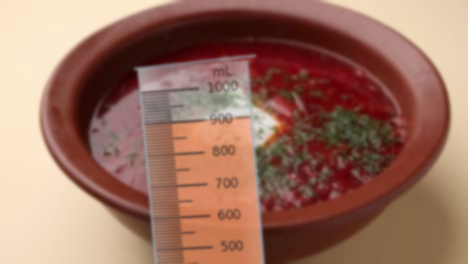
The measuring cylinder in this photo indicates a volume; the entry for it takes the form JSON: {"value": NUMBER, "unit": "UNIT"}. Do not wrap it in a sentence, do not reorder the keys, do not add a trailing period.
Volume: {"value": 900, "unit": "mL"}
